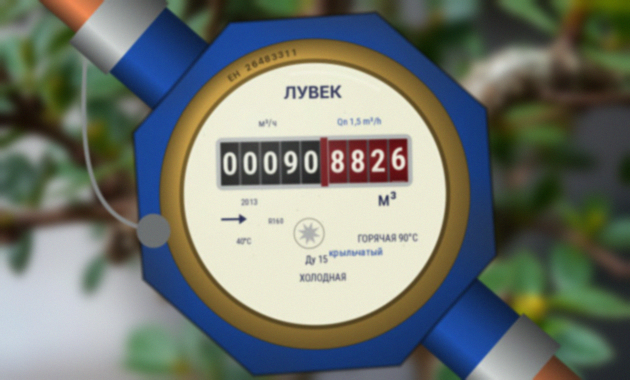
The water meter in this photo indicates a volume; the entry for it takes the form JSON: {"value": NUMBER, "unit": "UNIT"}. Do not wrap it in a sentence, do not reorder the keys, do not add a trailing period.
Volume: {"value": 90.8826, "unit": "m³"}
